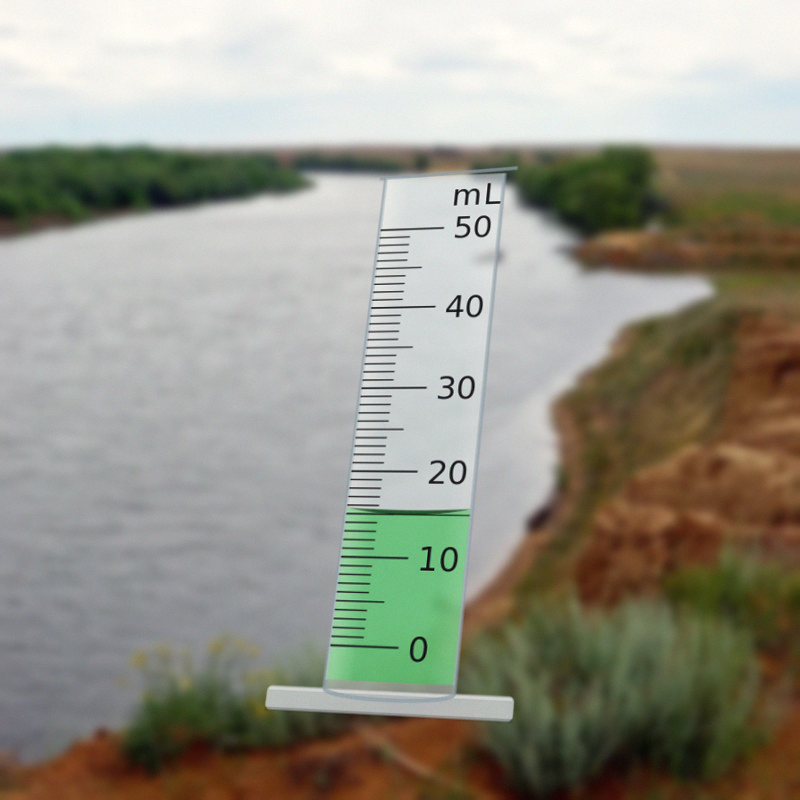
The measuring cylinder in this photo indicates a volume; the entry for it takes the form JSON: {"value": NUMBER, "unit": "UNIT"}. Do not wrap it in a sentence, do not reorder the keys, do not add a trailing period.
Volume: {"value": 15, "unit": "mL"}
